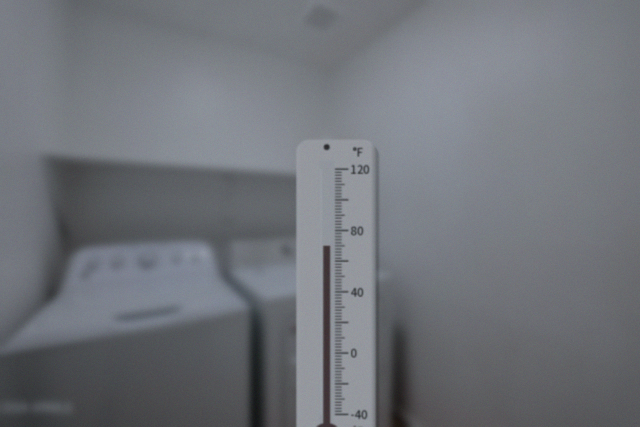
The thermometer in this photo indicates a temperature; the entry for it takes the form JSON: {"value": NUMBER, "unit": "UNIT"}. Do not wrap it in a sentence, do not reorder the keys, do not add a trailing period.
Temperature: {"value": 70, "unit": "°F"}
